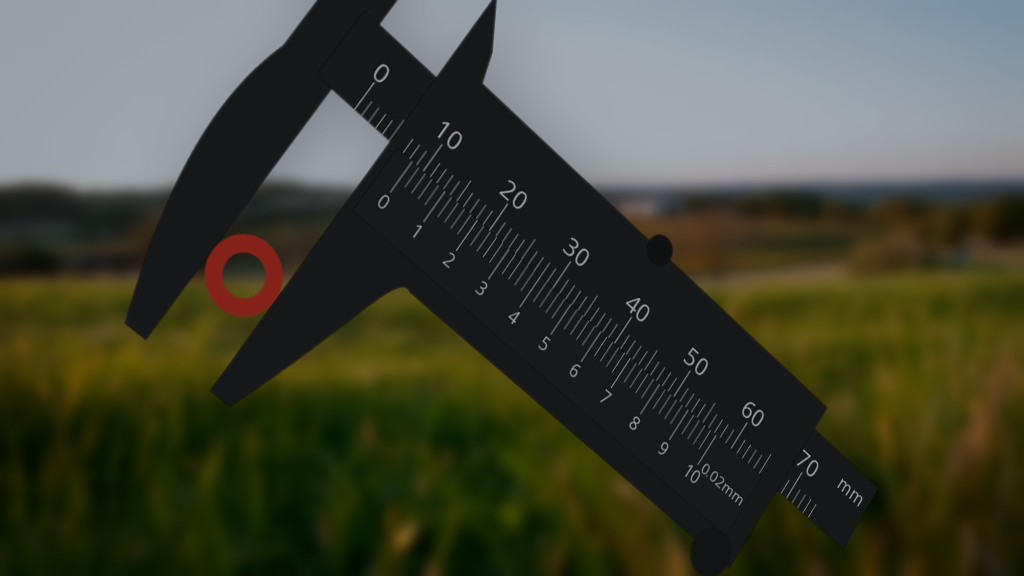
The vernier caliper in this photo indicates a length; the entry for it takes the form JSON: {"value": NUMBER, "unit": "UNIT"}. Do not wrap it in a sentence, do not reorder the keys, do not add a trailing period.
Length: {"value": 8.4, "unit": "mm"}
